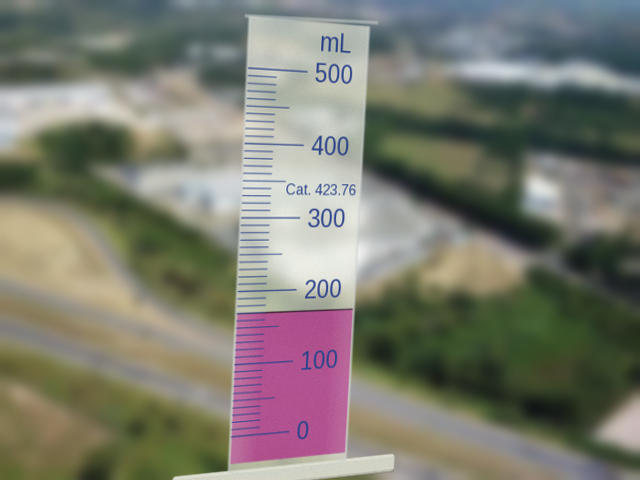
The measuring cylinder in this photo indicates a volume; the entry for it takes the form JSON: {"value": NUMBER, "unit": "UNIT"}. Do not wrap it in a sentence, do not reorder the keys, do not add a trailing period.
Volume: {"value": 170, "unit": "mL"}
